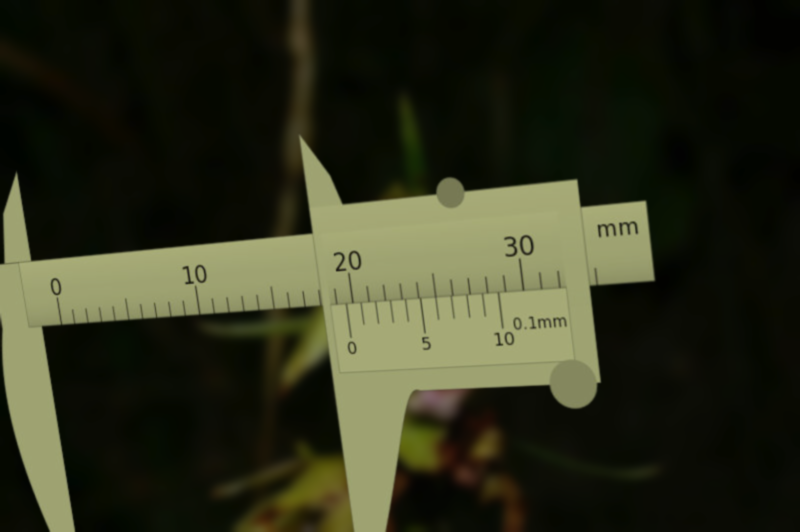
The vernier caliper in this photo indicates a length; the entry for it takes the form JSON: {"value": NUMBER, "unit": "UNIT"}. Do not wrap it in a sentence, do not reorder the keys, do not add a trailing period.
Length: {"value": 19.6, "unit": "mm"}
